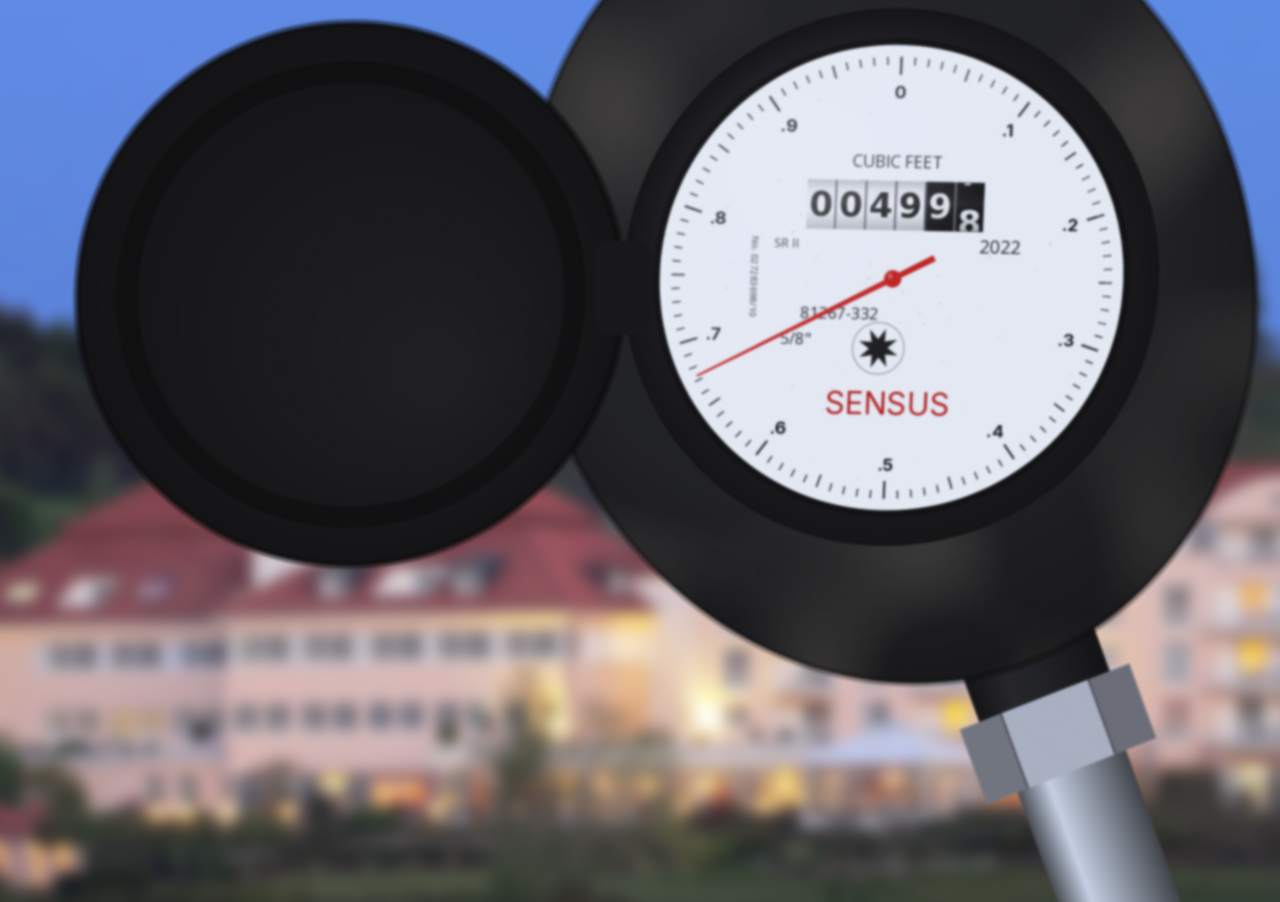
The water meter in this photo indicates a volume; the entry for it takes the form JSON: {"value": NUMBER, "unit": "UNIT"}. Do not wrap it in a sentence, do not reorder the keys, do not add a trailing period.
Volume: {"value": 4997.67, "unit": "ft³"}
